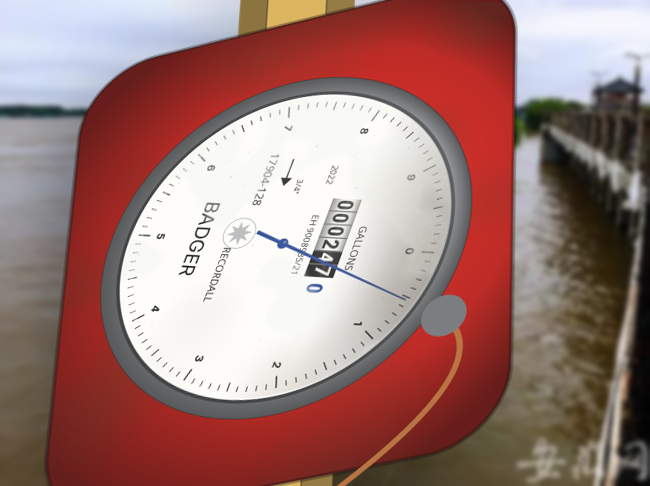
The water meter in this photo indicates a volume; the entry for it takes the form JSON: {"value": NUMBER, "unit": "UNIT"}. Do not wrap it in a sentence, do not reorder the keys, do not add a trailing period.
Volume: {"value": 2470.5, "unit": "gal"}
